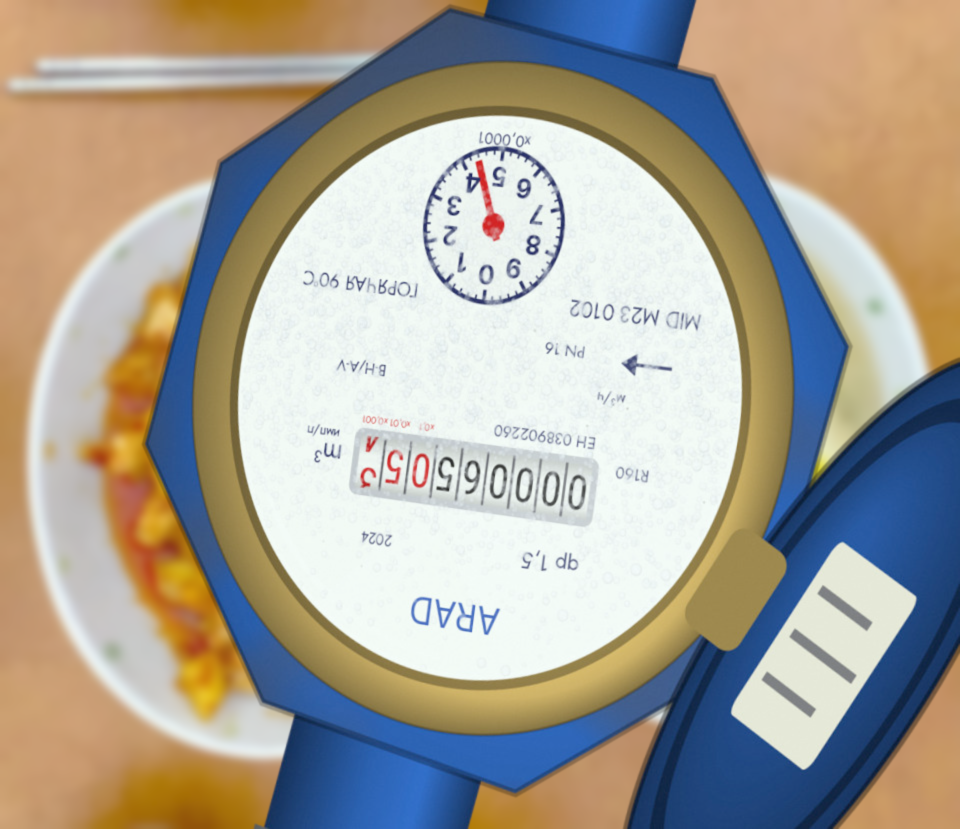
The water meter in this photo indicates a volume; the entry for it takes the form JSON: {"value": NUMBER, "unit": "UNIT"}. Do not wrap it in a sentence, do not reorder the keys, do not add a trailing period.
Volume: {"value": 65.0534, "unit": "m³"}
